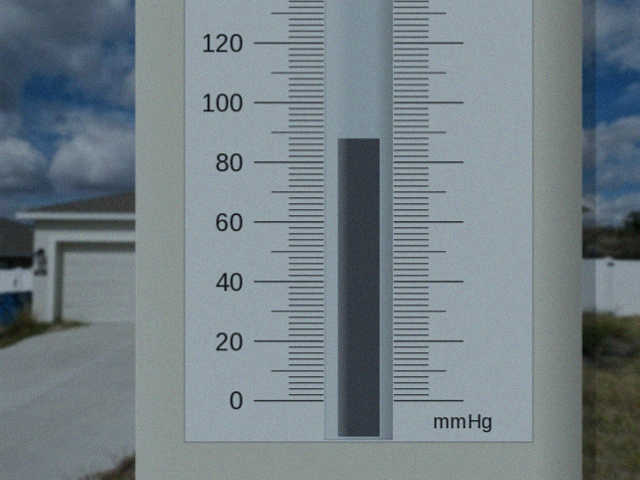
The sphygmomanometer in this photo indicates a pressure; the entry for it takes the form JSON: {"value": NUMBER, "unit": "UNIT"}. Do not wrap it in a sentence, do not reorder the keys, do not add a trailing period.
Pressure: {"value": 88, "unit": "mmHg"}
